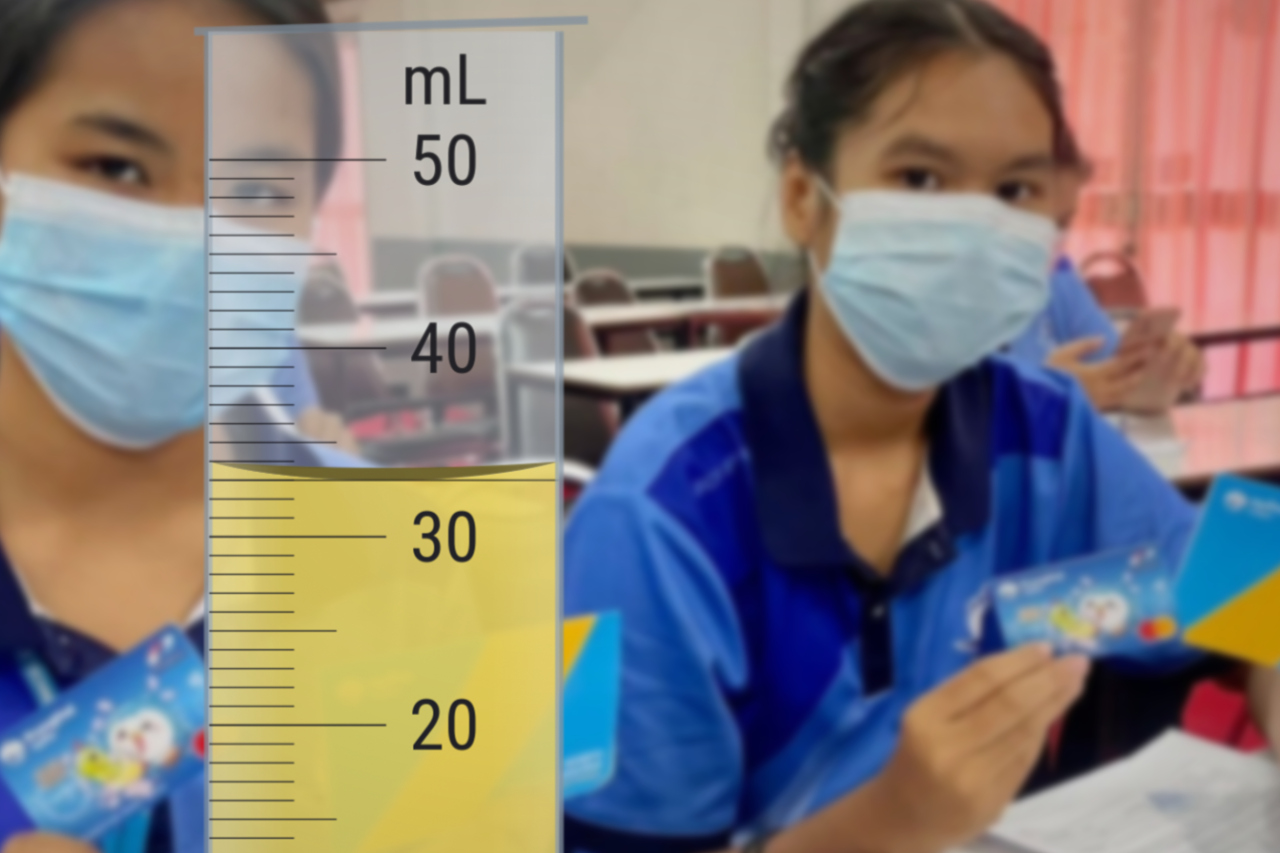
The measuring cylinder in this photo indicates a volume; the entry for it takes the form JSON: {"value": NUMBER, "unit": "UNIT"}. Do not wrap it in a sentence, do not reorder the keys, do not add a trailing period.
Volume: {"value": 33, "unit": "mL"}
